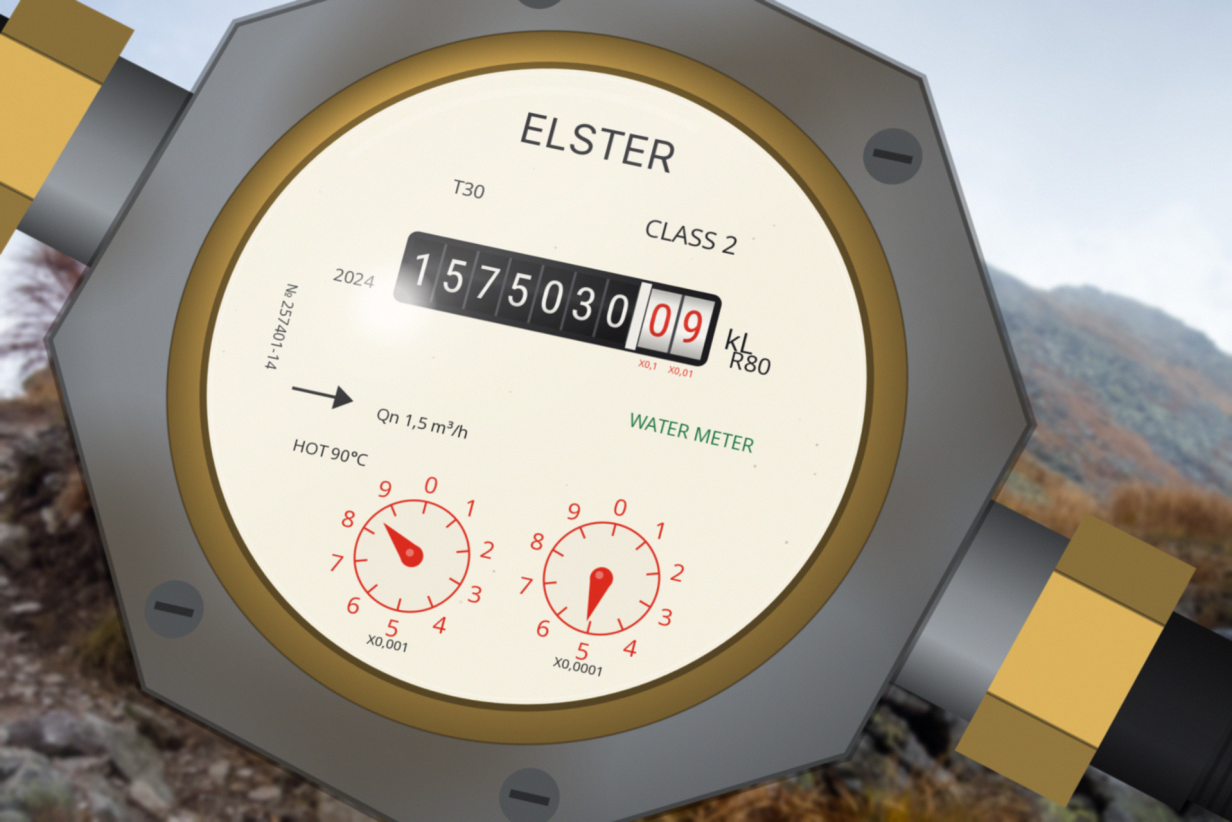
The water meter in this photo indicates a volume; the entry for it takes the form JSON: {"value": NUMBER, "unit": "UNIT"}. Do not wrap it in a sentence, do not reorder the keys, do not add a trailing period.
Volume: {"value": 1575030.0985, "unit": "kL"}
